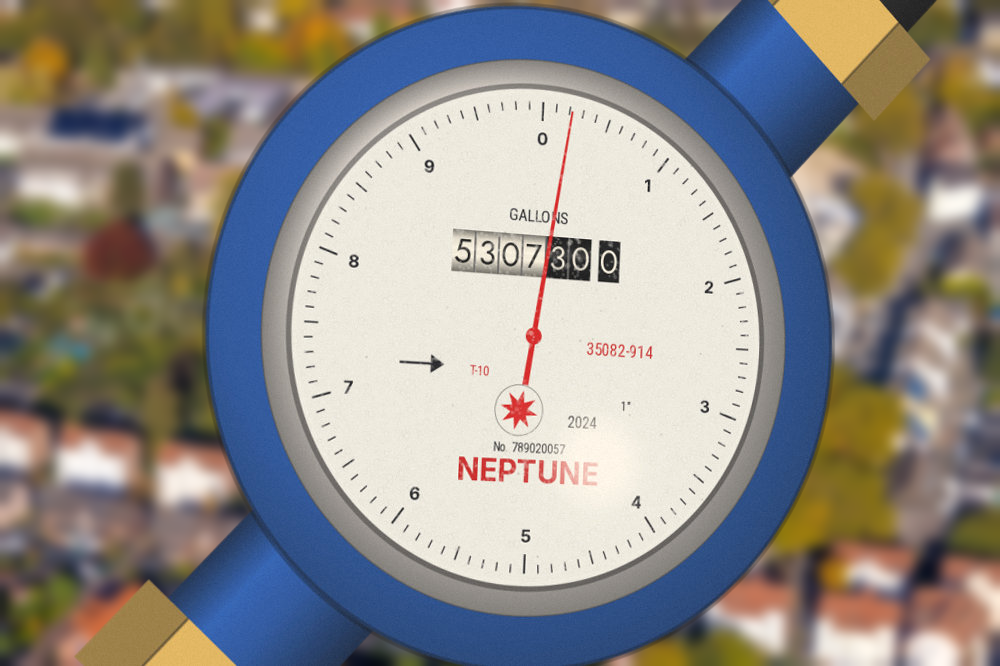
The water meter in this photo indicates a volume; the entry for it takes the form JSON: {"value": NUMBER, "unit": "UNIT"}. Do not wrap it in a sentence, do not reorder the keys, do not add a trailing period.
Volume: {"value": 5307300.2, "unit": "gal"}
